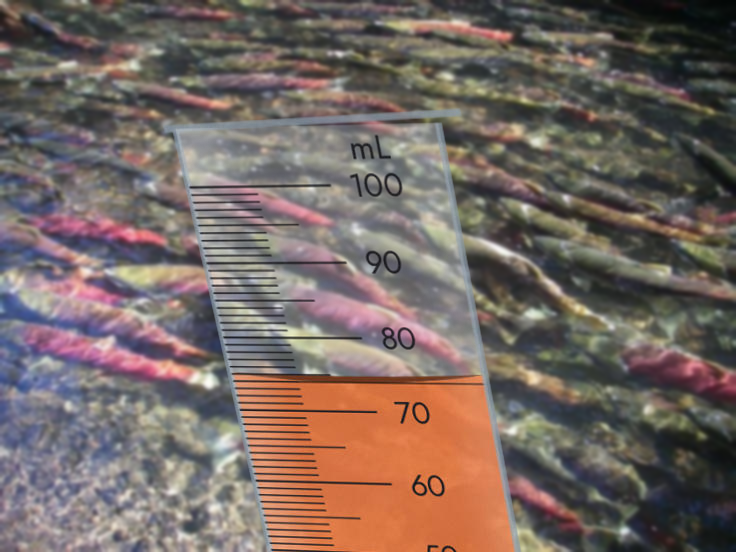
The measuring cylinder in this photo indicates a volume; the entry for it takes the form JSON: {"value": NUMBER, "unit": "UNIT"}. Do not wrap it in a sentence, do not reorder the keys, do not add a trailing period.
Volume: {"value": 74, "unit": "mL"}
